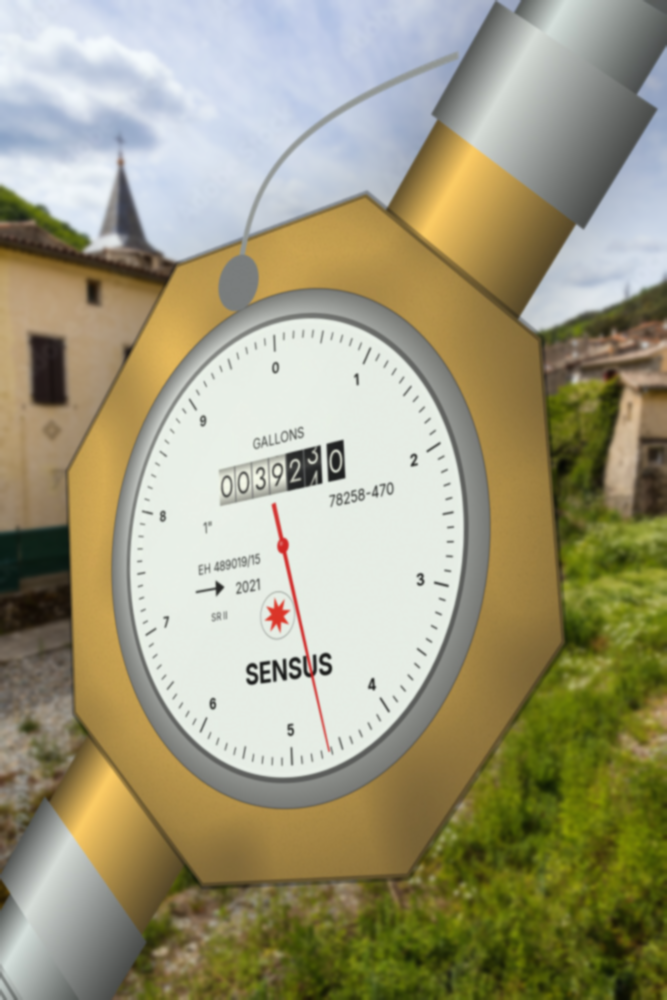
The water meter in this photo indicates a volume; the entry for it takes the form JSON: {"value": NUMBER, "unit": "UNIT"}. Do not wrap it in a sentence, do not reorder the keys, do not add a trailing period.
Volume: {"value": 39234.6, "unit": "gal"}
